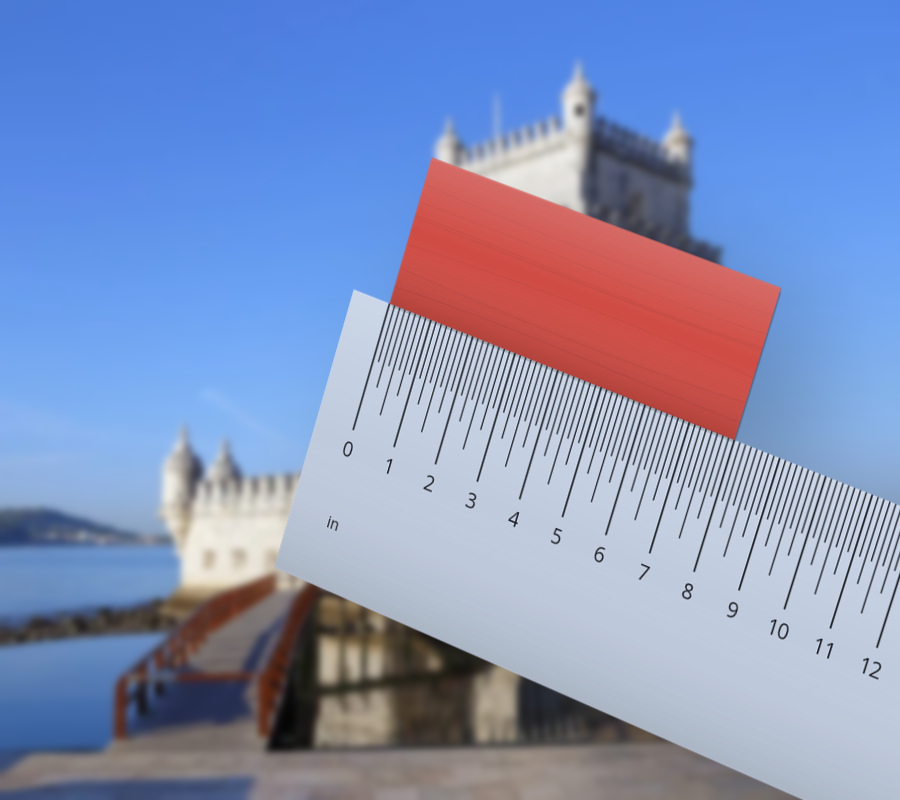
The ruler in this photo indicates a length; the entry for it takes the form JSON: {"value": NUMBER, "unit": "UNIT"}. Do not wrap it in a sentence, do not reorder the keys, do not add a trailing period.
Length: {"value": 8, "unit": "in"}
